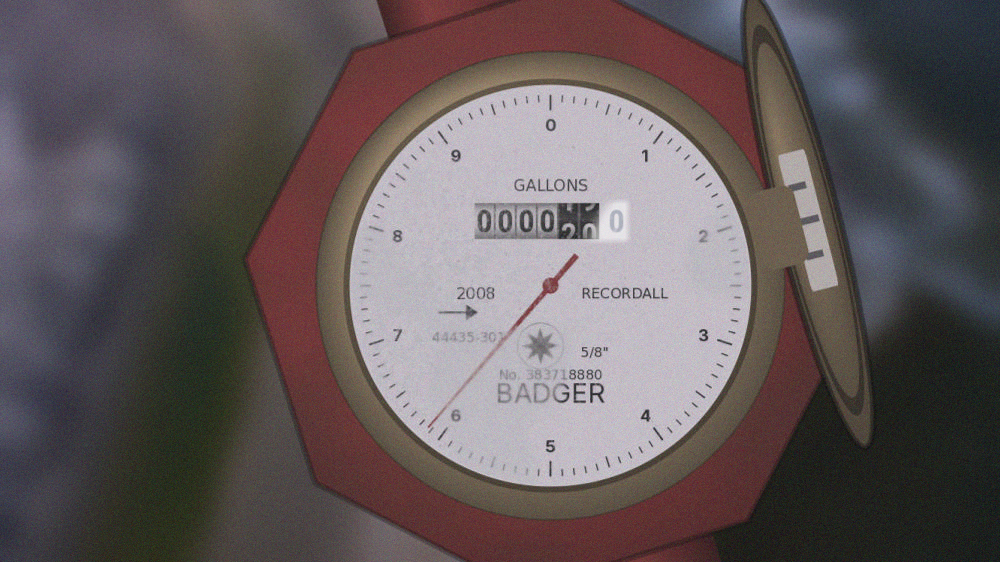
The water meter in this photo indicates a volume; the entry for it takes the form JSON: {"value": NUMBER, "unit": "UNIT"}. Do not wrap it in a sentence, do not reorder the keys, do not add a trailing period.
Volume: {"value": 196.1, "unit": "gal"}
